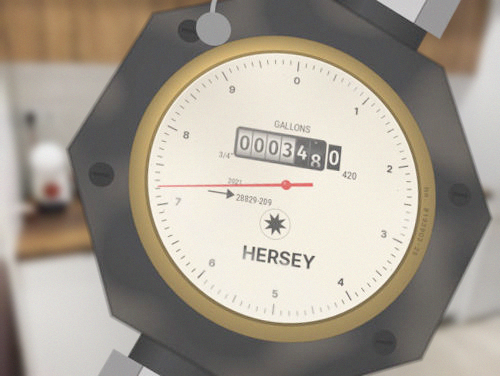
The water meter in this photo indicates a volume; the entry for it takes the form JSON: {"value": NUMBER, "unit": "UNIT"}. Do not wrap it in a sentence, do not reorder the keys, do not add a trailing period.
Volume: {"value": 3477.2, "unit": "gal"}
